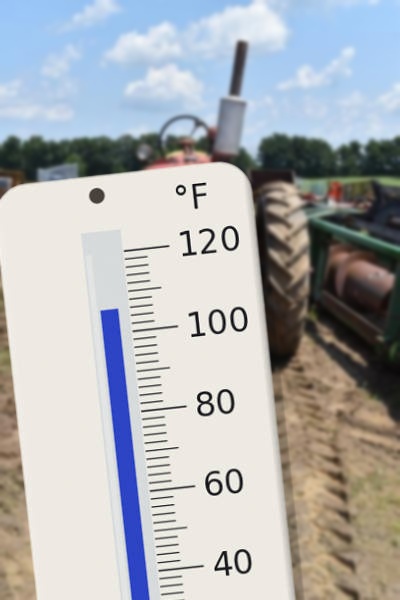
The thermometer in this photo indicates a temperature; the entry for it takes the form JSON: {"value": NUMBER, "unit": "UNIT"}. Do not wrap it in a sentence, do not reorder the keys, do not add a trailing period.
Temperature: {"value": 106, "unit": "°F"}
